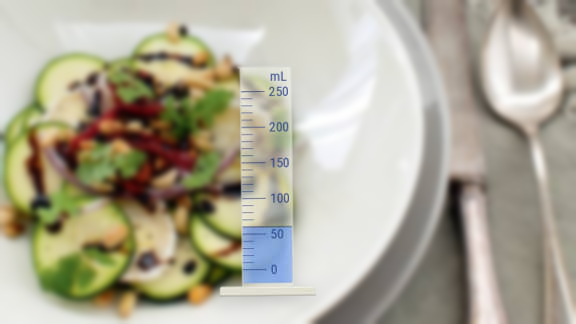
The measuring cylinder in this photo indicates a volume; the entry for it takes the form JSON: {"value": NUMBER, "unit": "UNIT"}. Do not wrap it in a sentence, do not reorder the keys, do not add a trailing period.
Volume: {"value": 60, "unit": "mL"}
